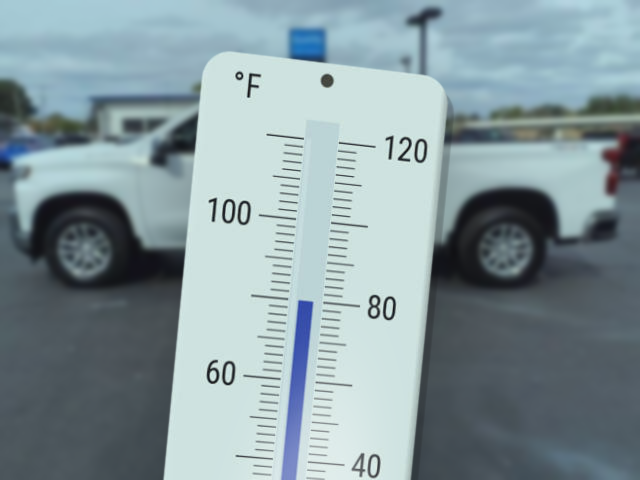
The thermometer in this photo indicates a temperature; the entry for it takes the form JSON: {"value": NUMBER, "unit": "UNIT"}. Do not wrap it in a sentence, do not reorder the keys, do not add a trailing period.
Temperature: {"value": 80, "unit": "°F"}
